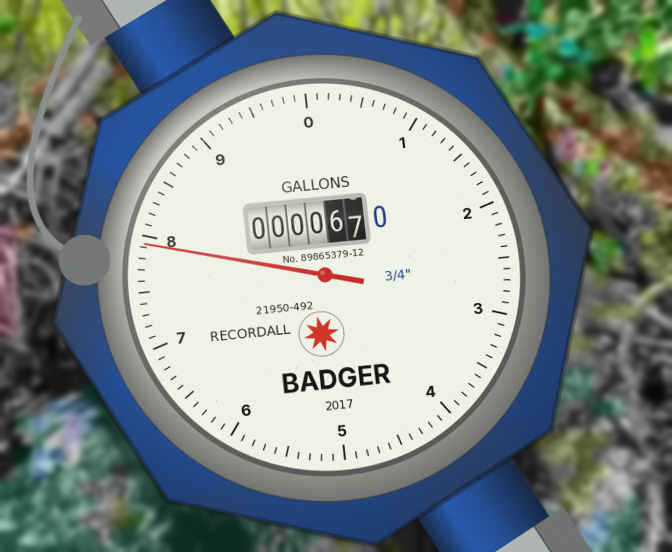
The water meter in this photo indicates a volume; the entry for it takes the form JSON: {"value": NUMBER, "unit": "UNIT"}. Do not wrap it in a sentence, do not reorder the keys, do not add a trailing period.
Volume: {"value": 667.9, "unit": "gal"}
